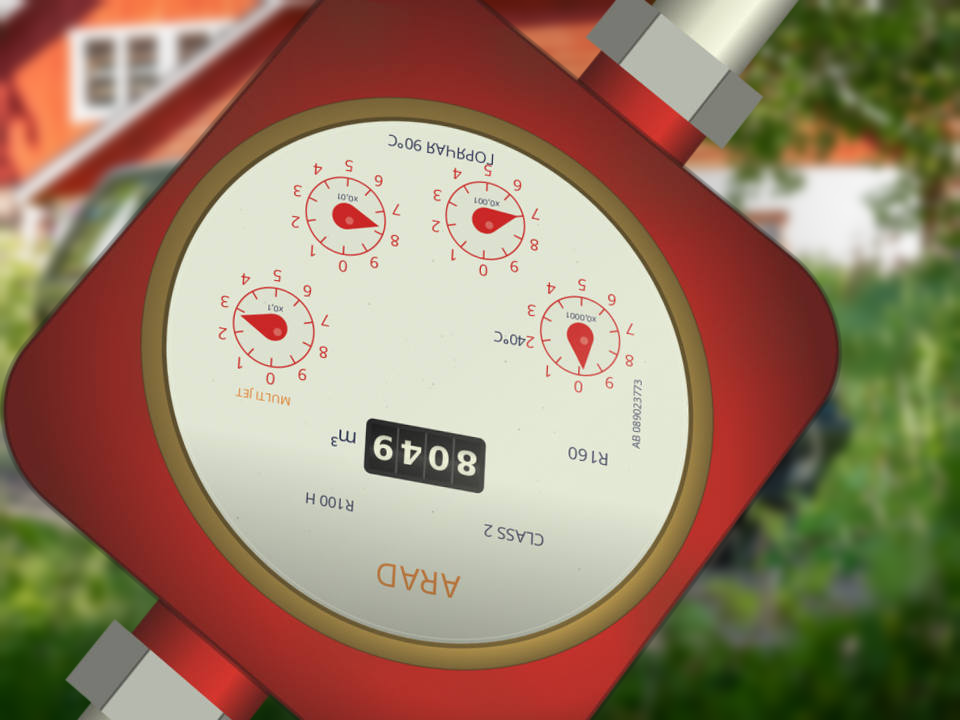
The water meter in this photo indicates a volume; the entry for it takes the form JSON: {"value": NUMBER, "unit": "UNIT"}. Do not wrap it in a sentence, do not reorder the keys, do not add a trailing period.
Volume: {"value": 8049.2769, "unit": "m³"}
